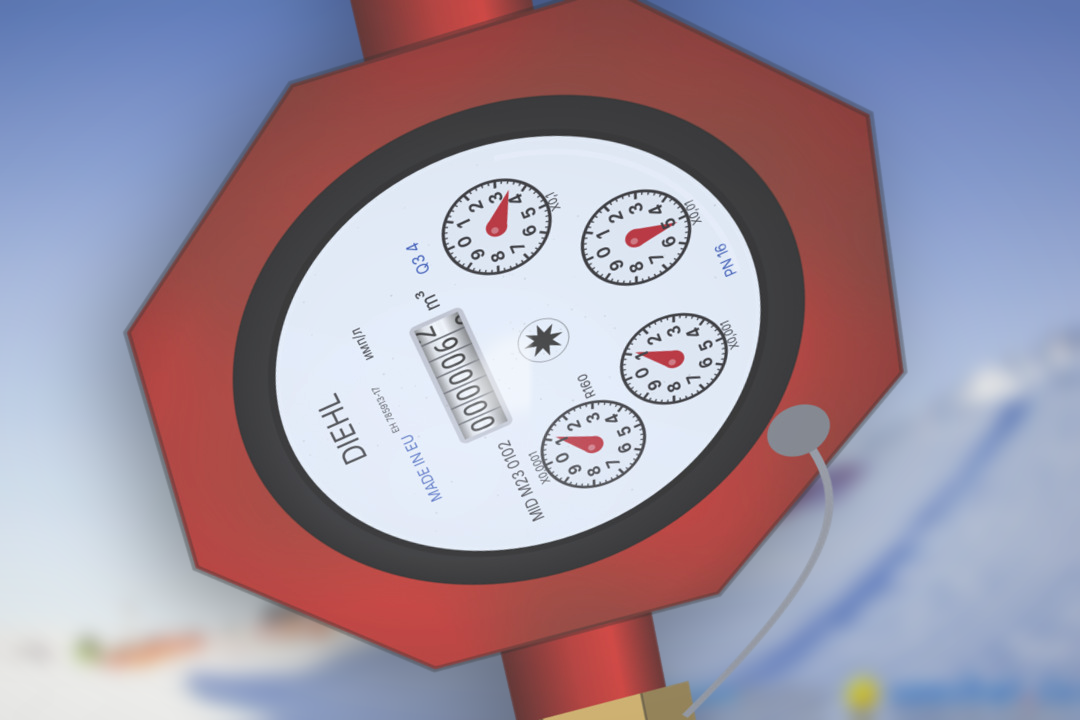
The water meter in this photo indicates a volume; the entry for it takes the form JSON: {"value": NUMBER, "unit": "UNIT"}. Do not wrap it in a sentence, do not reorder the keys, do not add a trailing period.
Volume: {"value": 62.3511, "unit": "m³"}
